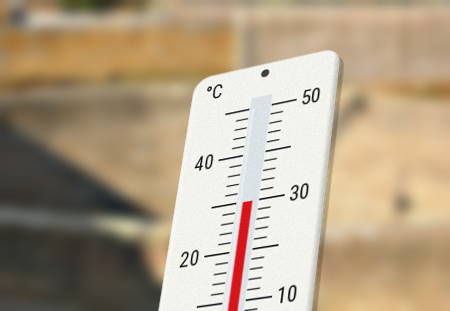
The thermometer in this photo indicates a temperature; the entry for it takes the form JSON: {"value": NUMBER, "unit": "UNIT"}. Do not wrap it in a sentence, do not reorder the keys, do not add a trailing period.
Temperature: {"value": 30, "unit": "°C"}
